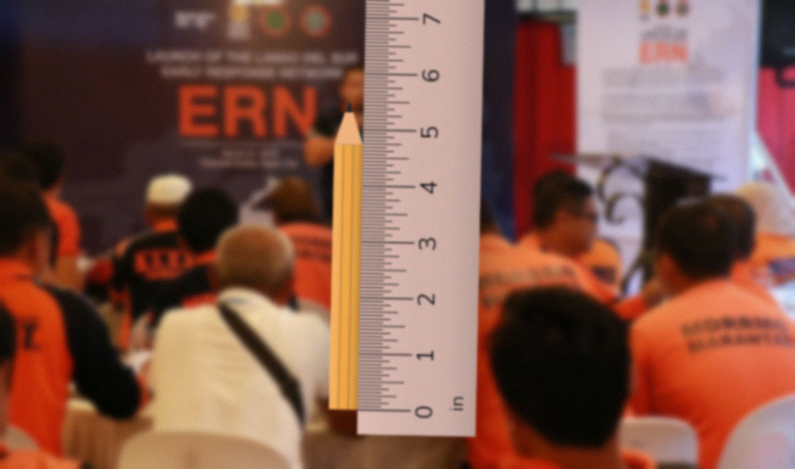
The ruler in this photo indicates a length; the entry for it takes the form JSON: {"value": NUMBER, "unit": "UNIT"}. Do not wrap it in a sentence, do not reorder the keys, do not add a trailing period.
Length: {"value": 5.5, "unit": "in"}
